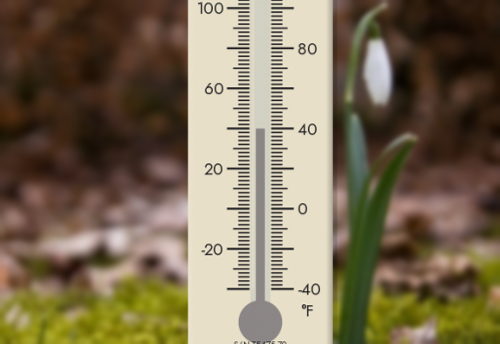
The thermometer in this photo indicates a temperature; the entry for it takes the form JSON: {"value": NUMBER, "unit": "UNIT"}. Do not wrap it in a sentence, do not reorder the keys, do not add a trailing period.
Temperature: {"value": 40, "unit": "°F"}
